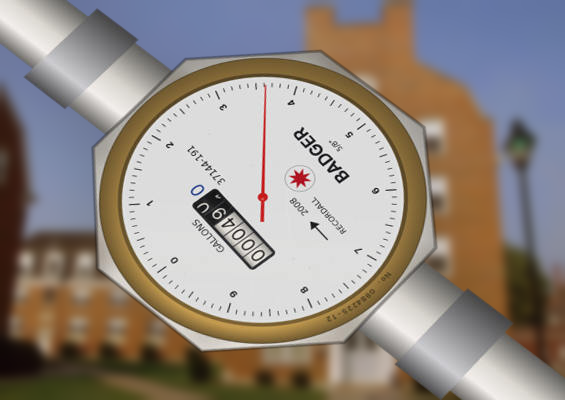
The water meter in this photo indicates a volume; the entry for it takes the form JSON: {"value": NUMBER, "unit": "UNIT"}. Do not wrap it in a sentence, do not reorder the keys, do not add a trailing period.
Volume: {"value": 4903.6, "unit": "gal"}
